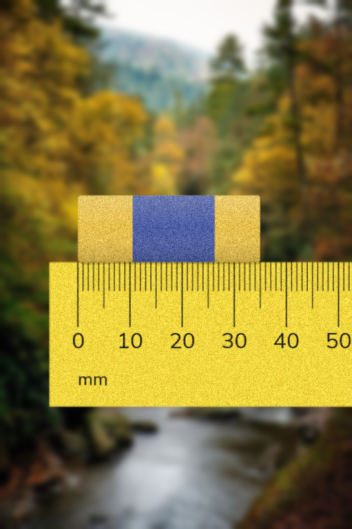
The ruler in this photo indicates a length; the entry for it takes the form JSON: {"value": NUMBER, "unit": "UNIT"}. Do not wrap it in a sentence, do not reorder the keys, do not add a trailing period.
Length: {"value": 35, "unit": "mm"}
